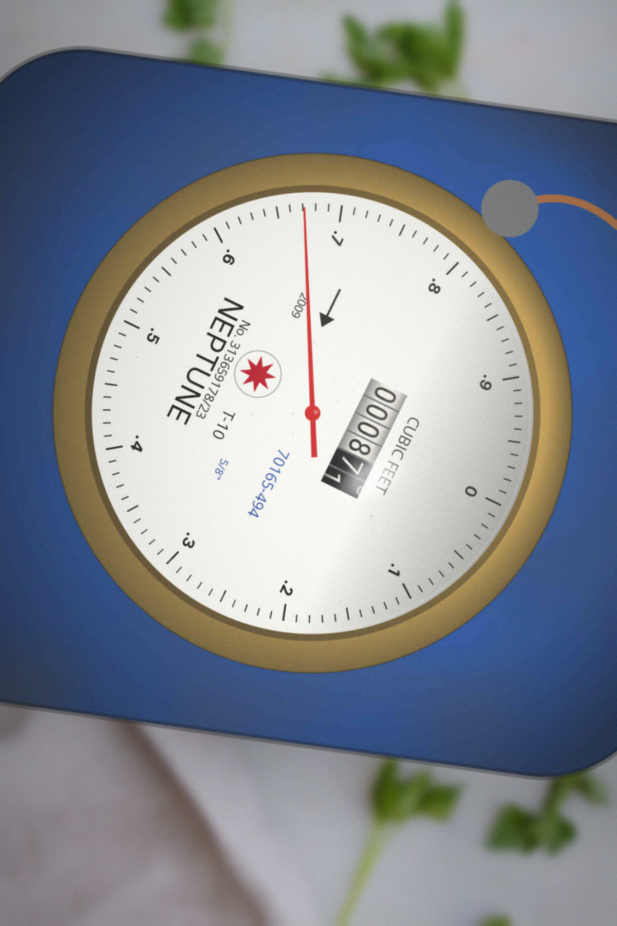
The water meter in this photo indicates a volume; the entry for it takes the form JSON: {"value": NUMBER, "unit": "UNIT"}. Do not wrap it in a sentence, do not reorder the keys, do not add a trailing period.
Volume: {"value": 870.67, "unit": "ft³"}
